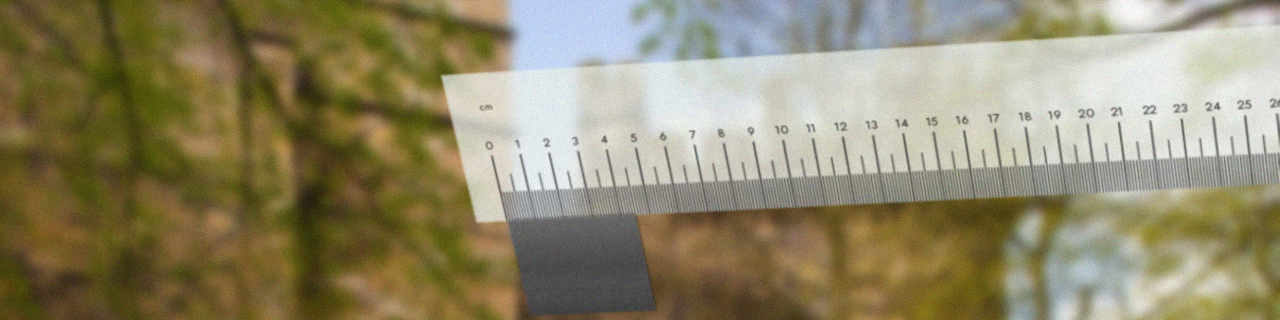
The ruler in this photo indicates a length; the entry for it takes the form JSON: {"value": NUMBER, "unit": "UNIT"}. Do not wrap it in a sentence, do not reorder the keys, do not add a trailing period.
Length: {"value": 4.5, "unit": "cm"}
